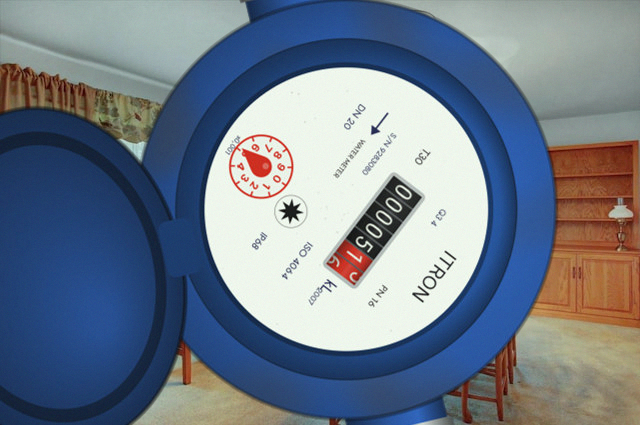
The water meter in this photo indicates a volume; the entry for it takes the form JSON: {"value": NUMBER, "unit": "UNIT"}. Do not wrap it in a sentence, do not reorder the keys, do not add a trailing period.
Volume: {"value": 5.155, "unit": "kL"}
